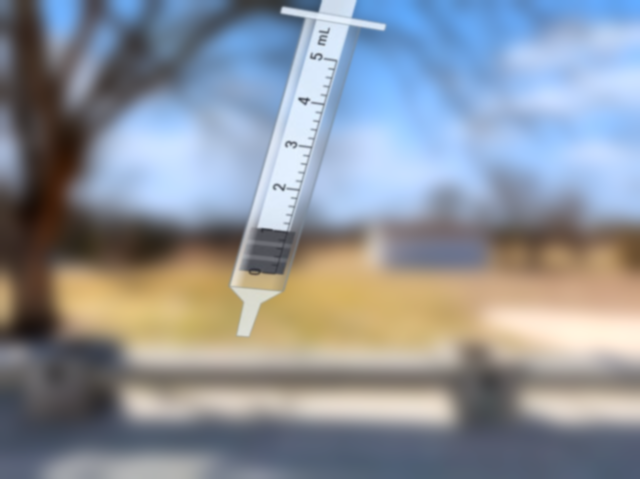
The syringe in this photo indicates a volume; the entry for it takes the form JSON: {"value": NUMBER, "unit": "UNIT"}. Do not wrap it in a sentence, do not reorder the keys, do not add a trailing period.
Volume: {"value": 0, "unit": "mL"}
